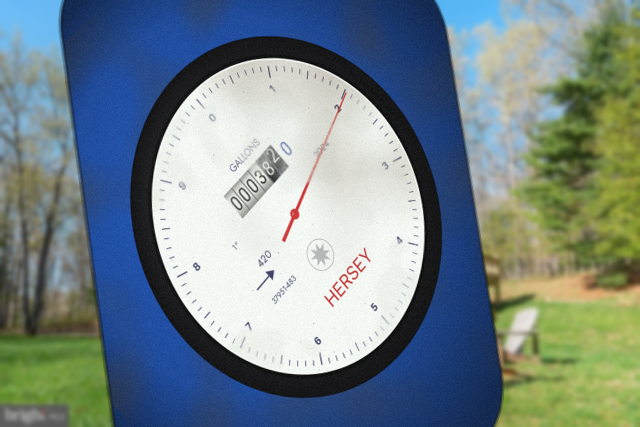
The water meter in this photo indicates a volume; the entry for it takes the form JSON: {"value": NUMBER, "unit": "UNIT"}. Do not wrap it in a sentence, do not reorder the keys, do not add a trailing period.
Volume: {"value": 3822.0, "unit": "gal"}
